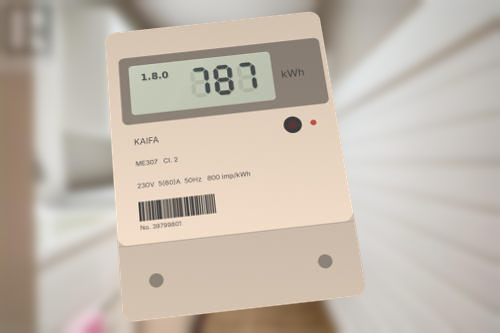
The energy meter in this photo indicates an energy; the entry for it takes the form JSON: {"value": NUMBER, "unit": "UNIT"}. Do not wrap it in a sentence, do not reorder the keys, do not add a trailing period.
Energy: {"value": 787, "unit": "kWh"}
